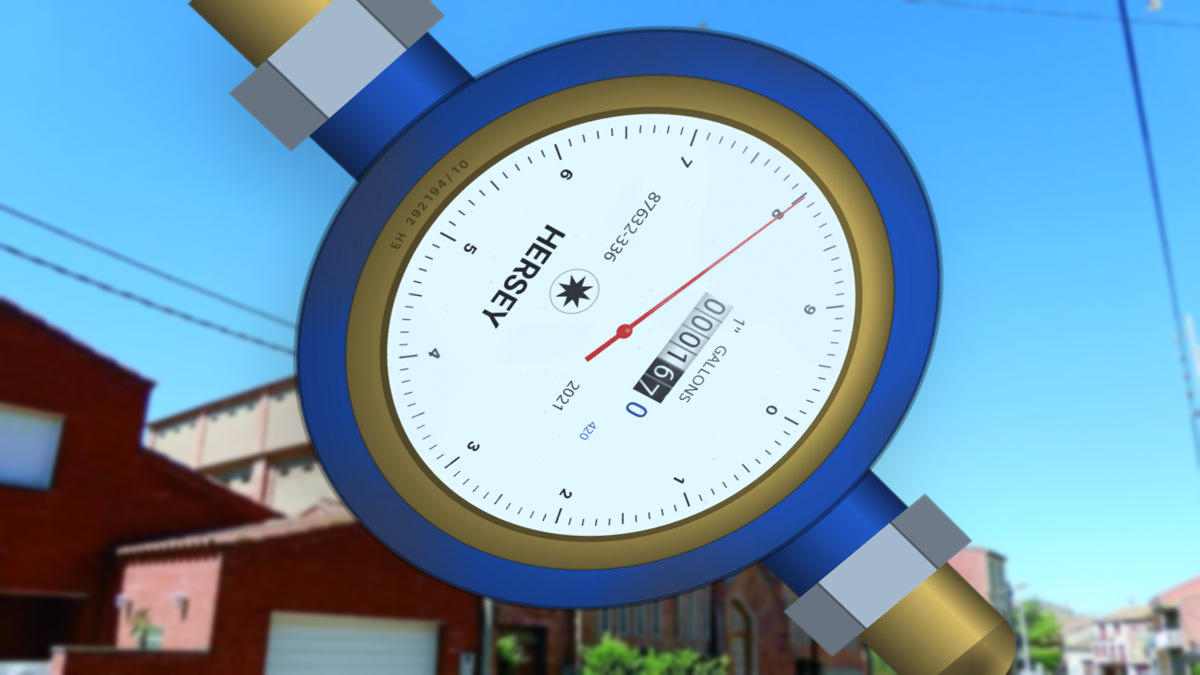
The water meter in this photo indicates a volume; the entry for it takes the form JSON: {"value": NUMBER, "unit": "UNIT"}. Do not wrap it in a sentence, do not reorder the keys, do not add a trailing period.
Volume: {"value": 1668.0, "unit": "gal"}
